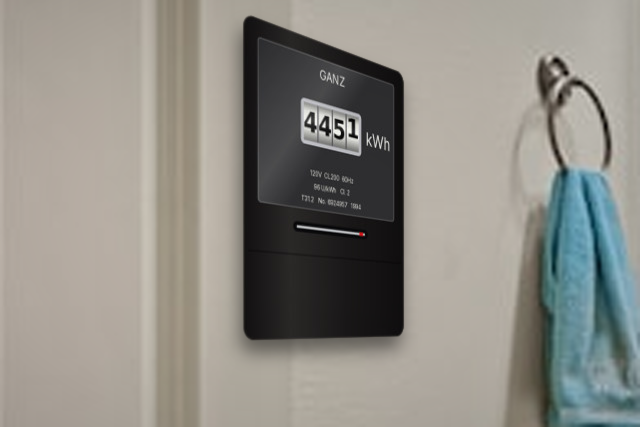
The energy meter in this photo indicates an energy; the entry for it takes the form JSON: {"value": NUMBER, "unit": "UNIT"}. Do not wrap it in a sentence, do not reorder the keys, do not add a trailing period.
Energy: {"value": 4451, "unit": "kWh"}
